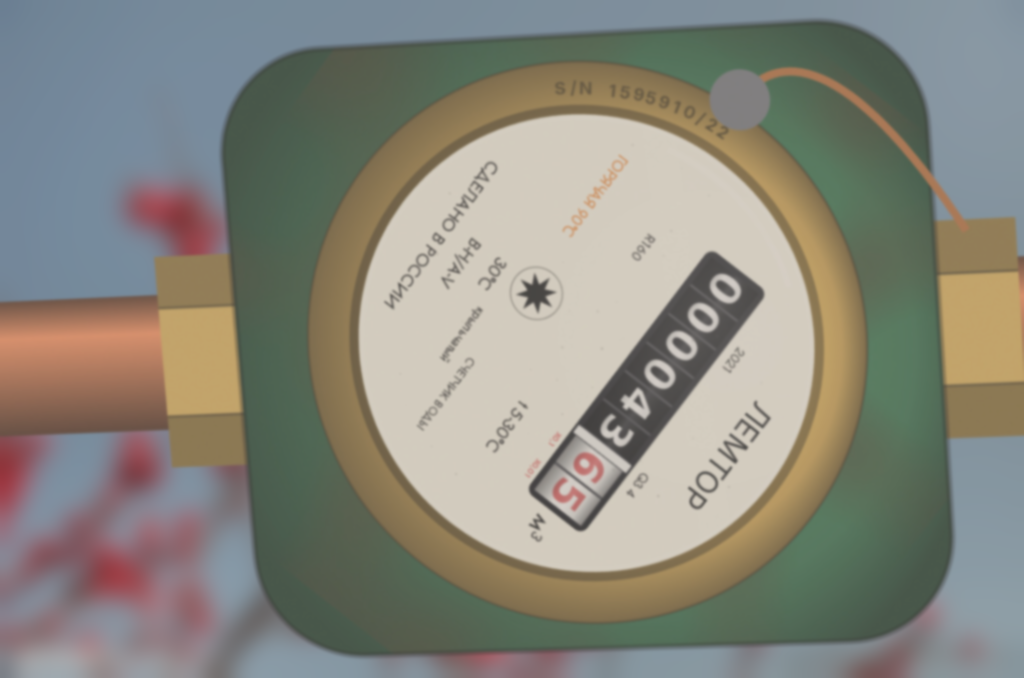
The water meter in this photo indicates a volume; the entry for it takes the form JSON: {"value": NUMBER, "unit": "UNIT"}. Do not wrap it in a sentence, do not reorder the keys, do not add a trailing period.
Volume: {"value": 43.65, "unit": "m³"}
